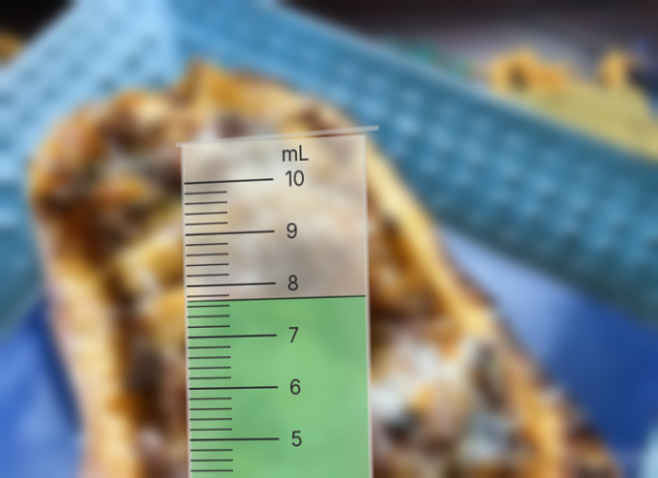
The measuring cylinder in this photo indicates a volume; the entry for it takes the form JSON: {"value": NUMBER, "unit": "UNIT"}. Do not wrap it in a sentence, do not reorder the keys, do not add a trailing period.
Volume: {"value": 7.7, "unit": "mL"}
